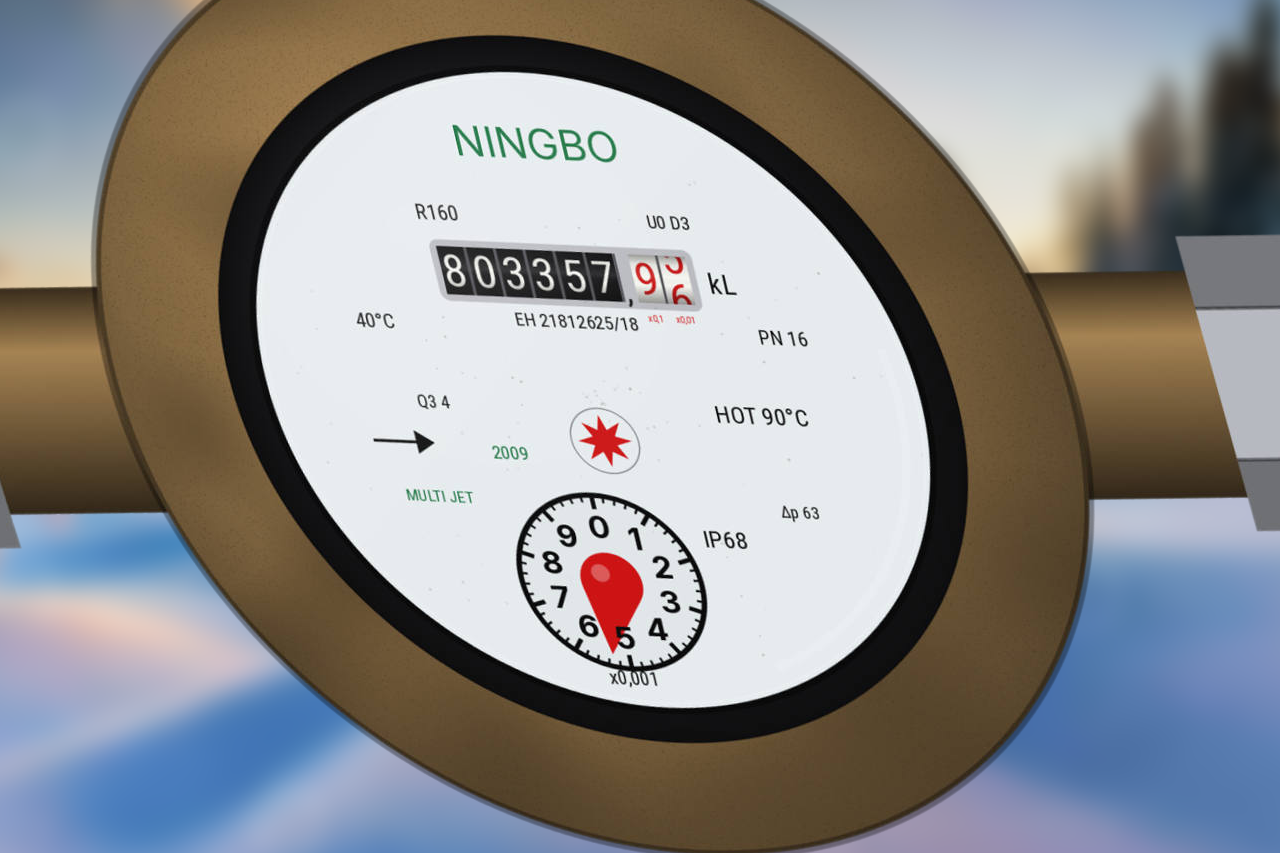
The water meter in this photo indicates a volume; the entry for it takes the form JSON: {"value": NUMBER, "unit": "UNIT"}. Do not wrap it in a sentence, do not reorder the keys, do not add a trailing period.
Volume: {"value": 803357.955, "unit": "kL"}
